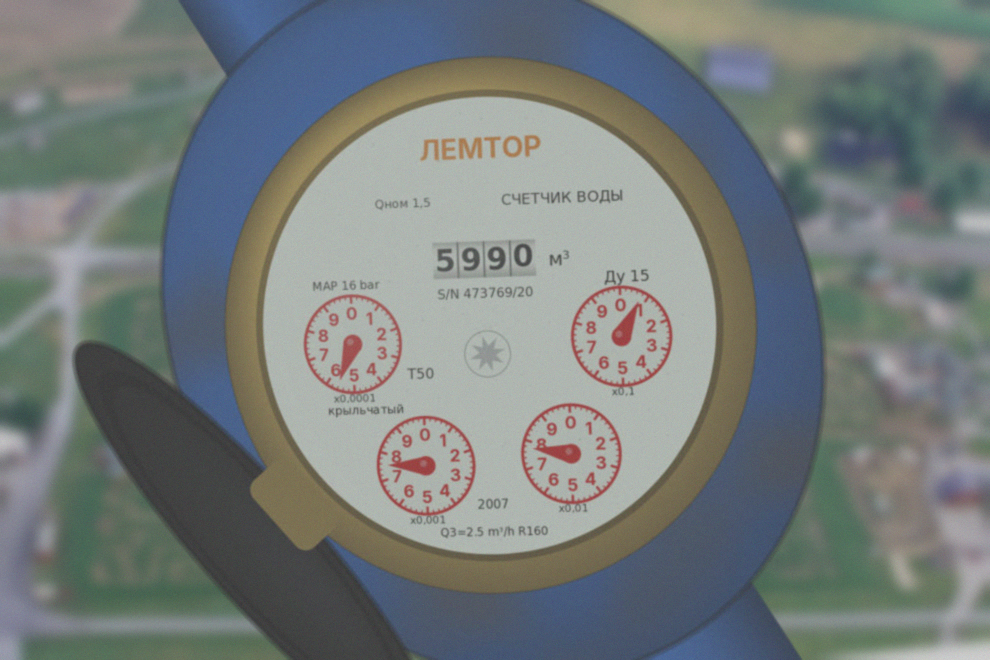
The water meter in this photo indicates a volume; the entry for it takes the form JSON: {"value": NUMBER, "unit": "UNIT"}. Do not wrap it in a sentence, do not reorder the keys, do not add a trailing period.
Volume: {"value": 5990.0775, "unit": "m³"}
